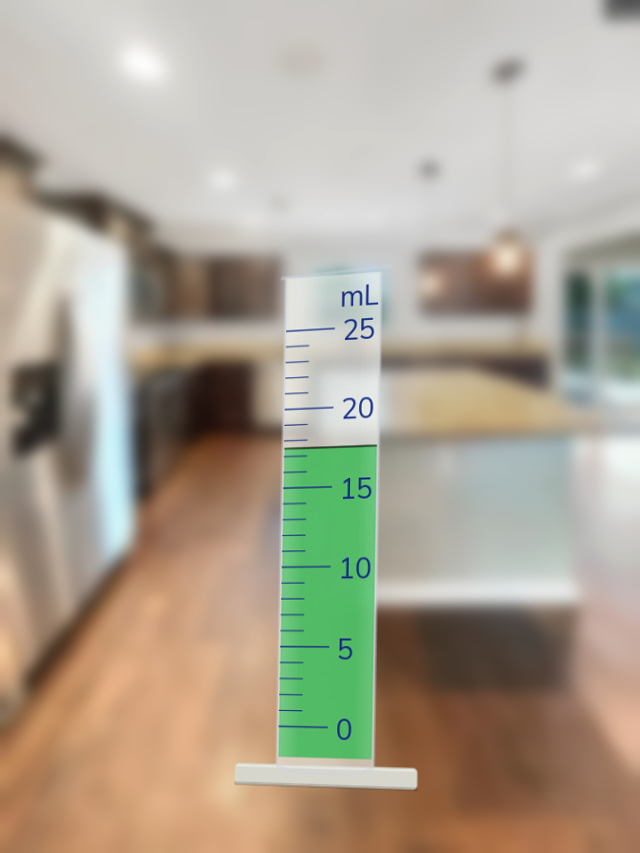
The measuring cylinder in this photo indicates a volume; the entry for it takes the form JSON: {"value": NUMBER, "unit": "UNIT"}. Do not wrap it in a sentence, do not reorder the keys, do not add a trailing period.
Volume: {"value": 17.5, "unit": "mL"}
